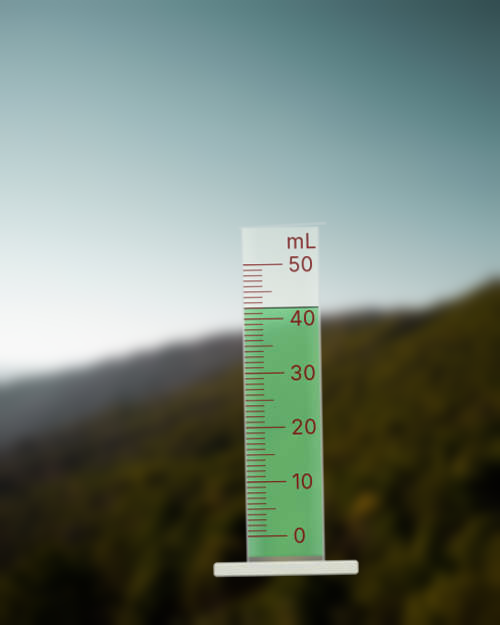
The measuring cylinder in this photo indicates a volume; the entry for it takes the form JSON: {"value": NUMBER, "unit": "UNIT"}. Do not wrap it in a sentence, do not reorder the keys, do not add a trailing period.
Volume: {"value": 42, "unit": "mL"}
